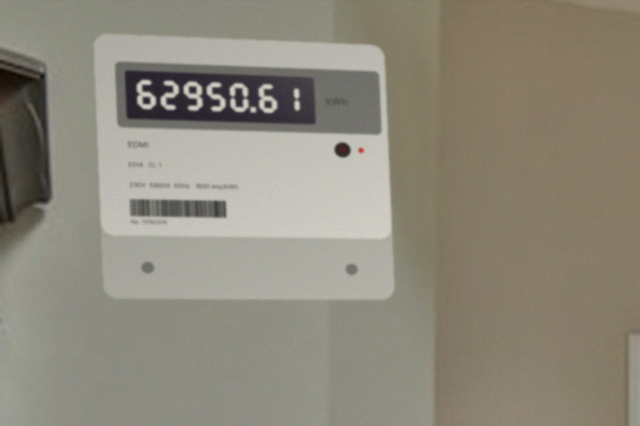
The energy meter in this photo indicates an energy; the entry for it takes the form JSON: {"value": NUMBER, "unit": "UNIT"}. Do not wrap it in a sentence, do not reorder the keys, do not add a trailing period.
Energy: {"value": 62950.61, "unit": "kWh"}
